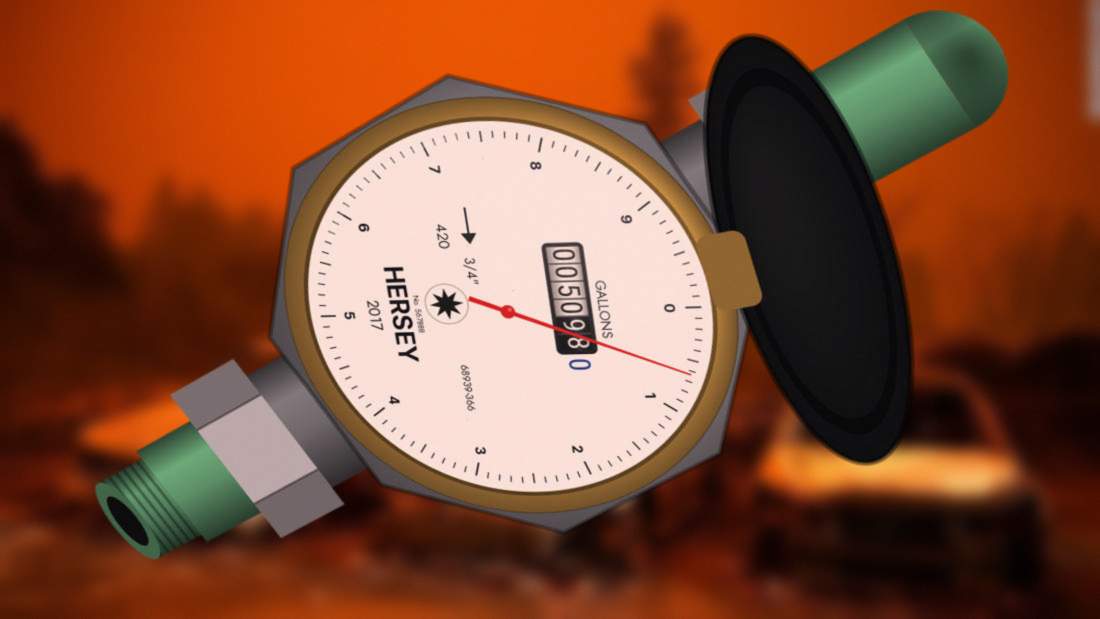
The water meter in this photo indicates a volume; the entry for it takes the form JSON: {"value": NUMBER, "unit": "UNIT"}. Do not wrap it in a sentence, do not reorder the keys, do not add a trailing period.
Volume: {"value": 50980.6, "unit": "gal"}
